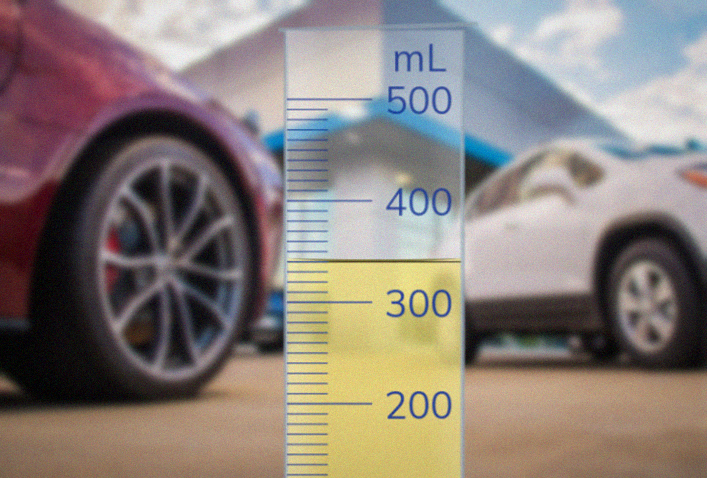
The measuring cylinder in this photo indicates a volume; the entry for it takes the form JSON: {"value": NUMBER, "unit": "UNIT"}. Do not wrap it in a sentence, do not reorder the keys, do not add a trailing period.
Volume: {"value": 340, "unit": "mL"}
